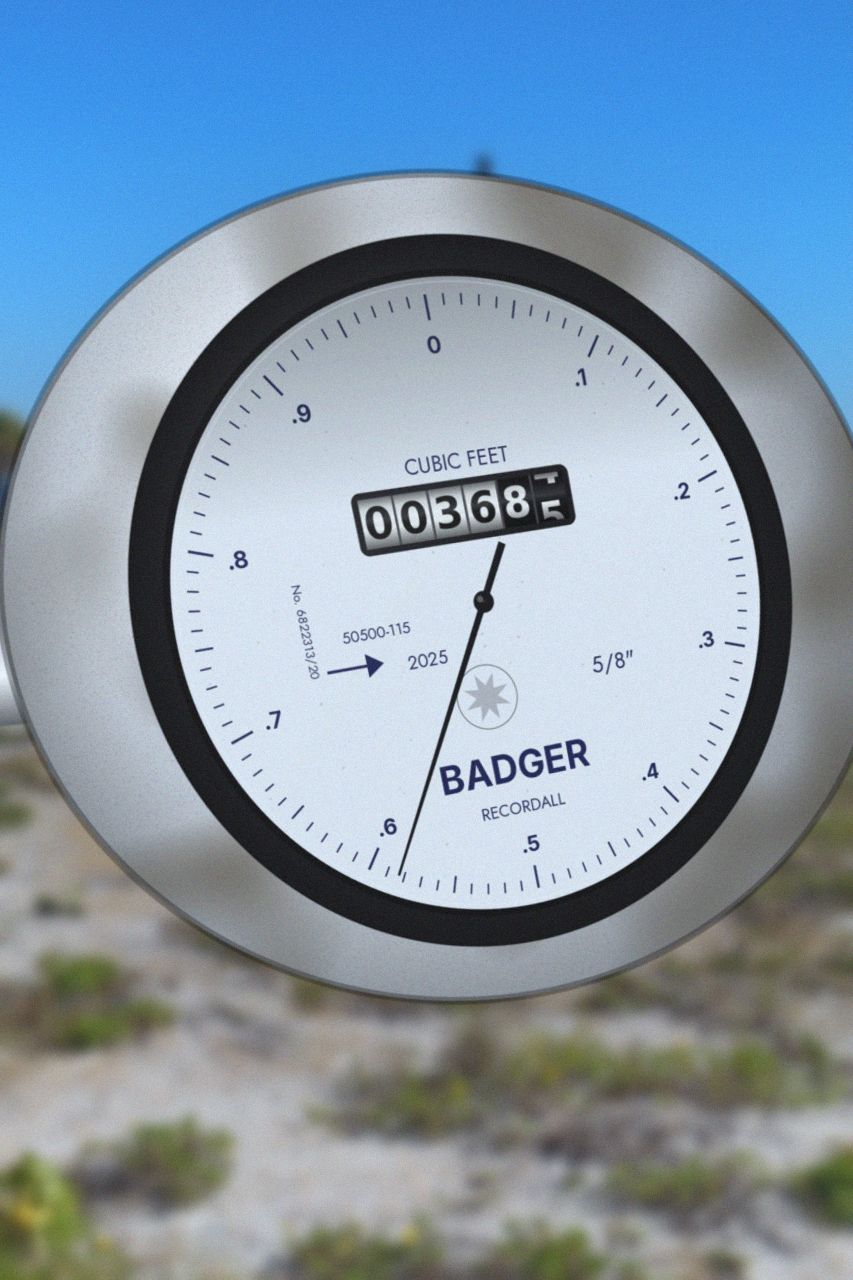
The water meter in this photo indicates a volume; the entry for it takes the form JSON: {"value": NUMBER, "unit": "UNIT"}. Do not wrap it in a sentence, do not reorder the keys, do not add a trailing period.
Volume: {"value": 3684.58, "unit": "ft³"}
